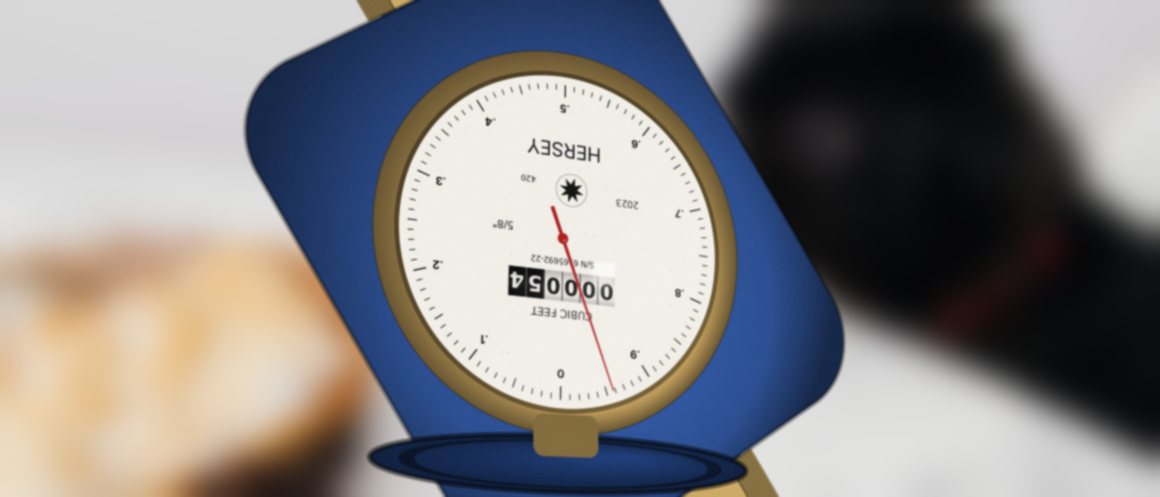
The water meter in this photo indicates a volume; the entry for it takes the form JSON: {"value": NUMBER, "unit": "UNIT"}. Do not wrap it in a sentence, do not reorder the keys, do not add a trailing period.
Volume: {"value": 53.94, "unit": "ft³"}
